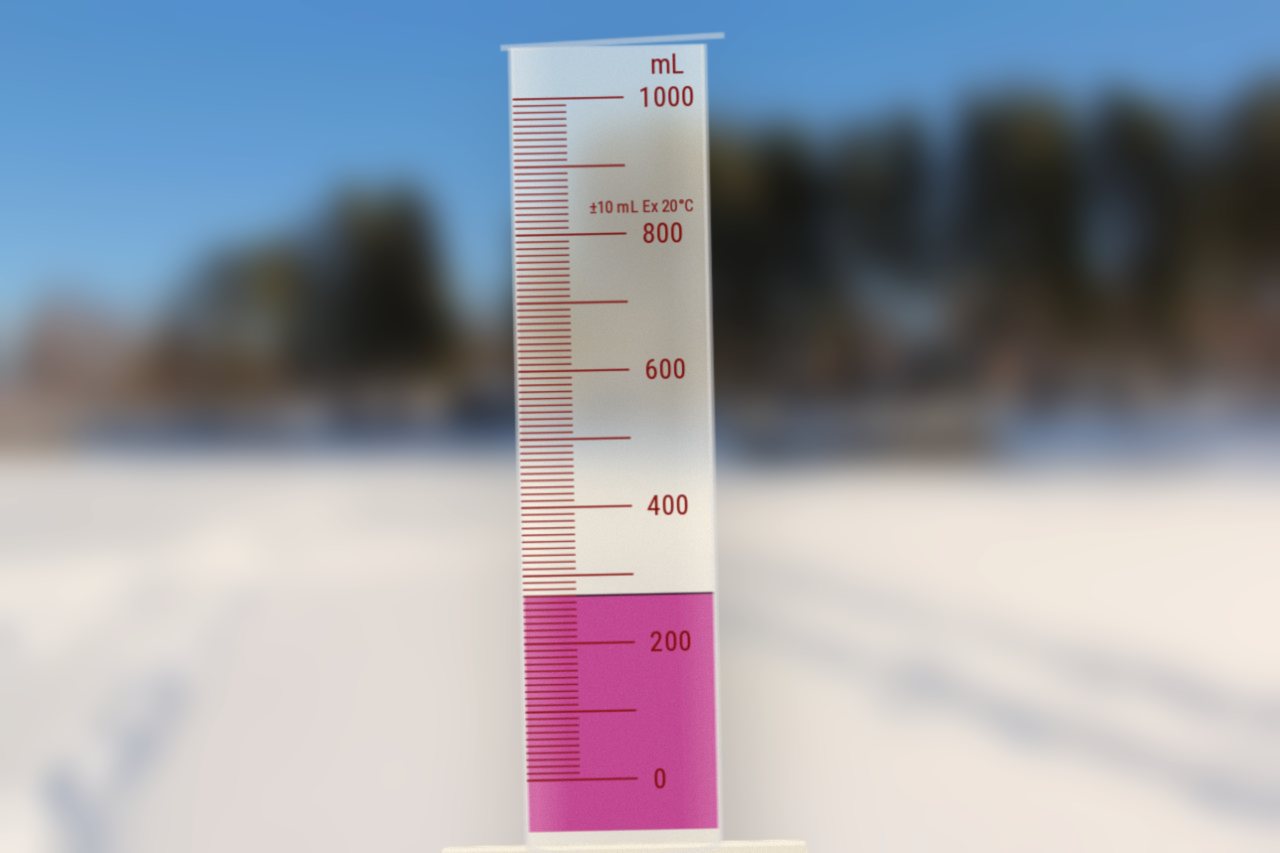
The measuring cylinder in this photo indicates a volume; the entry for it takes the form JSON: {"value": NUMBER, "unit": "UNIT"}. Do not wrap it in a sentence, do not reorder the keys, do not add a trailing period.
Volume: {"value": 270, "unit": "mL"}
